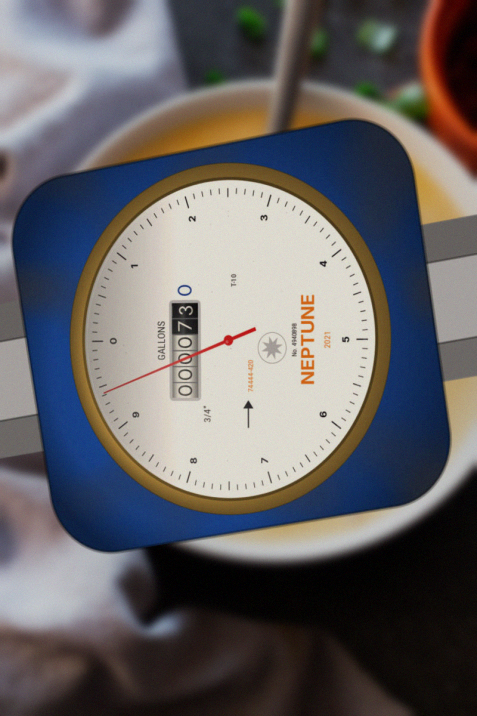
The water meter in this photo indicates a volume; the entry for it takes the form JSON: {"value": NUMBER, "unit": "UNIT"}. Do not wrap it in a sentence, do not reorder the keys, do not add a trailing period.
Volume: {"value": 729.4, "unit": "gal"}
